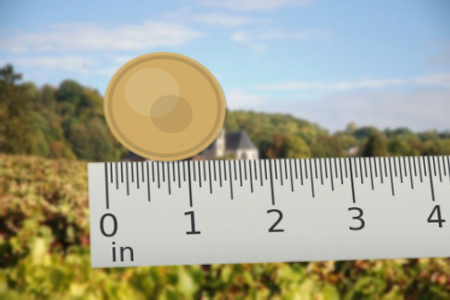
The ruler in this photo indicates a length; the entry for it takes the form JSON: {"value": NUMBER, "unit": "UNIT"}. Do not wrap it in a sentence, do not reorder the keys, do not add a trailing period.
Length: {"value": 1.5, "unit": "in"}
